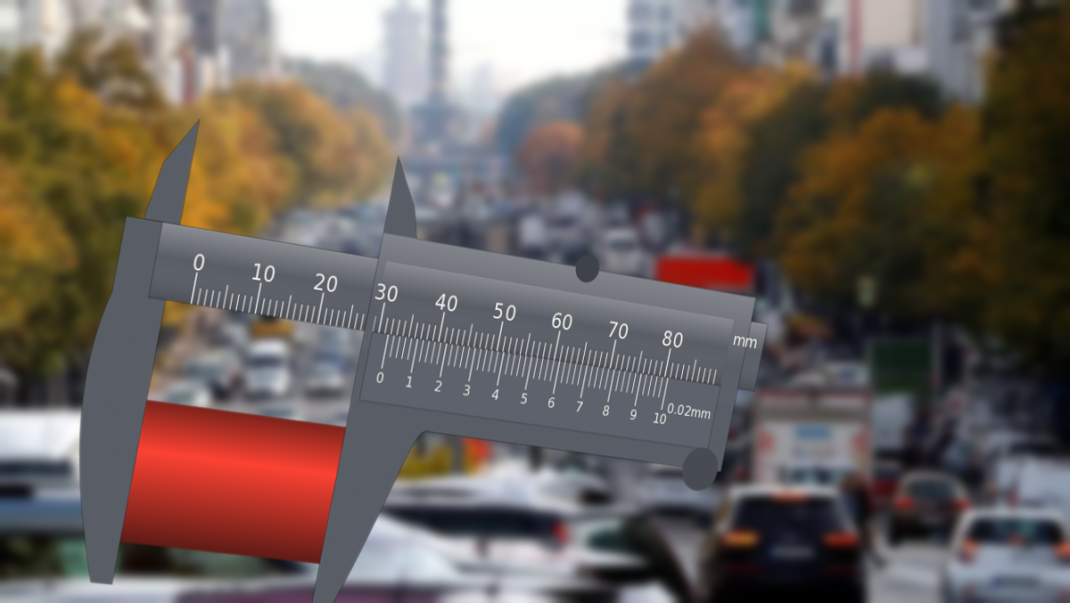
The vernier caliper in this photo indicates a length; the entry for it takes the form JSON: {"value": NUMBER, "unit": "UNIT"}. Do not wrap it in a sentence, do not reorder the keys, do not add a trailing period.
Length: {"value": 31.6, "unit": "mm"}
